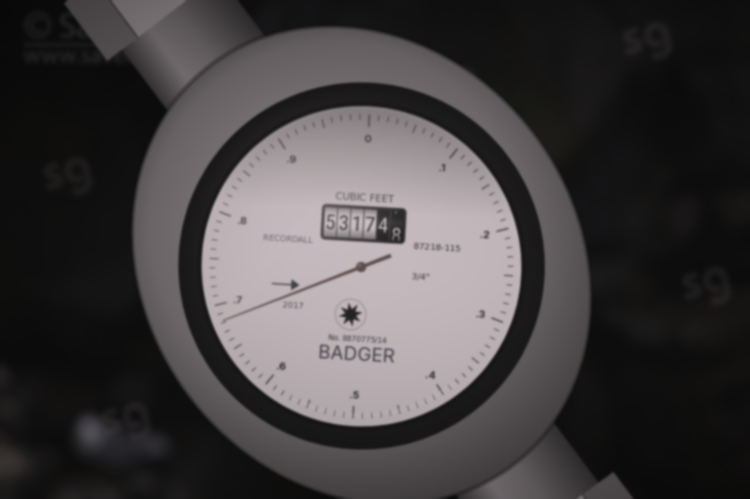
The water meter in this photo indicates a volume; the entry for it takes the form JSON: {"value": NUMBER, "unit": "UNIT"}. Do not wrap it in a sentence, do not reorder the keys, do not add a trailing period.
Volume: {"value": 531747.68, "unit": "ft³"}
